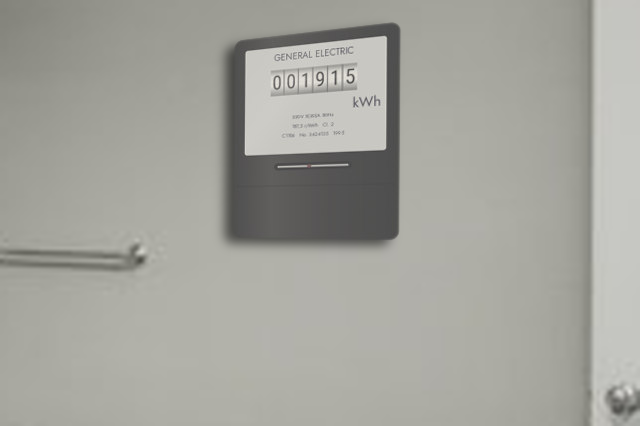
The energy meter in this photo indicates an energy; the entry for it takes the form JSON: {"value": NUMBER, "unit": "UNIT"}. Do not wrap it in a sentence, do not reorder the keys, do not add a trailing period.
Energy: {"value": 1915, "unit": "kWh"}
